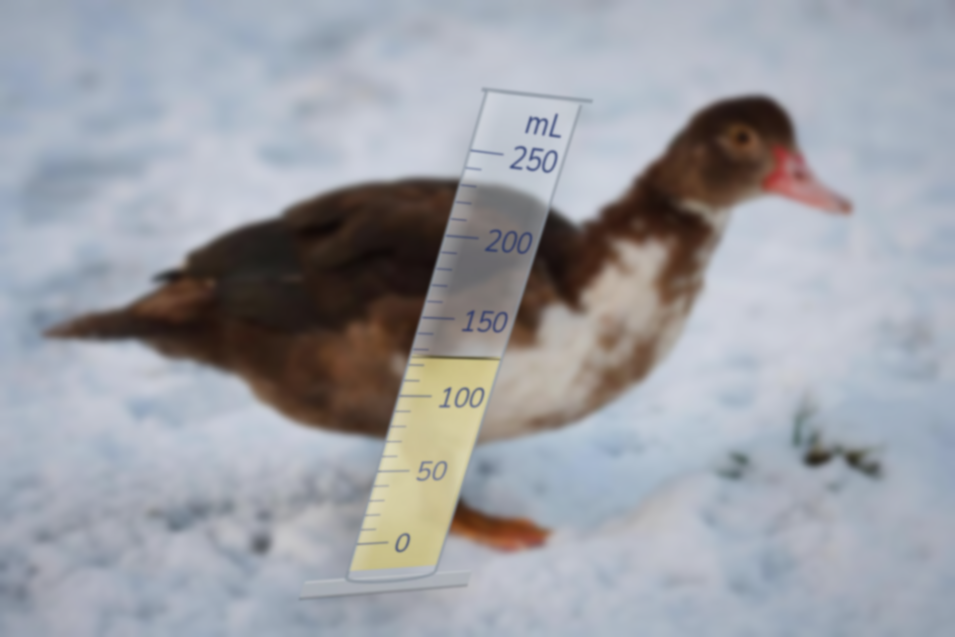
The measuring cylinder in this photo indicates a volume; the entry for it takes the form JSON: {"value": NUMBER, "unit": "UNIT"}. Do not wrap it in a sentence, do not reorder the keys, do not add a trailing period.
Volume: {"value": 125, "unit": "mL"}
